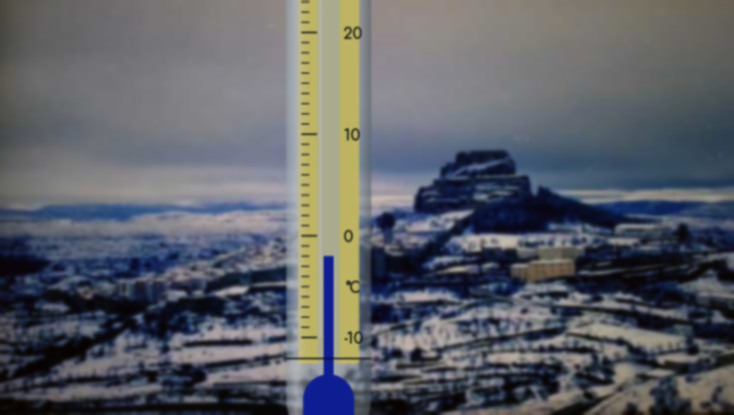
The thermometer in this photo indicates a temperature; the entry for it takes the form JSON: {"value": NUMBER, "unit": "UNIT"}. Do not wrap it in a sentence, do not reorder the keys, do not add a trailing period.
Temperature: {"value": -2, "unit": "°C"}
